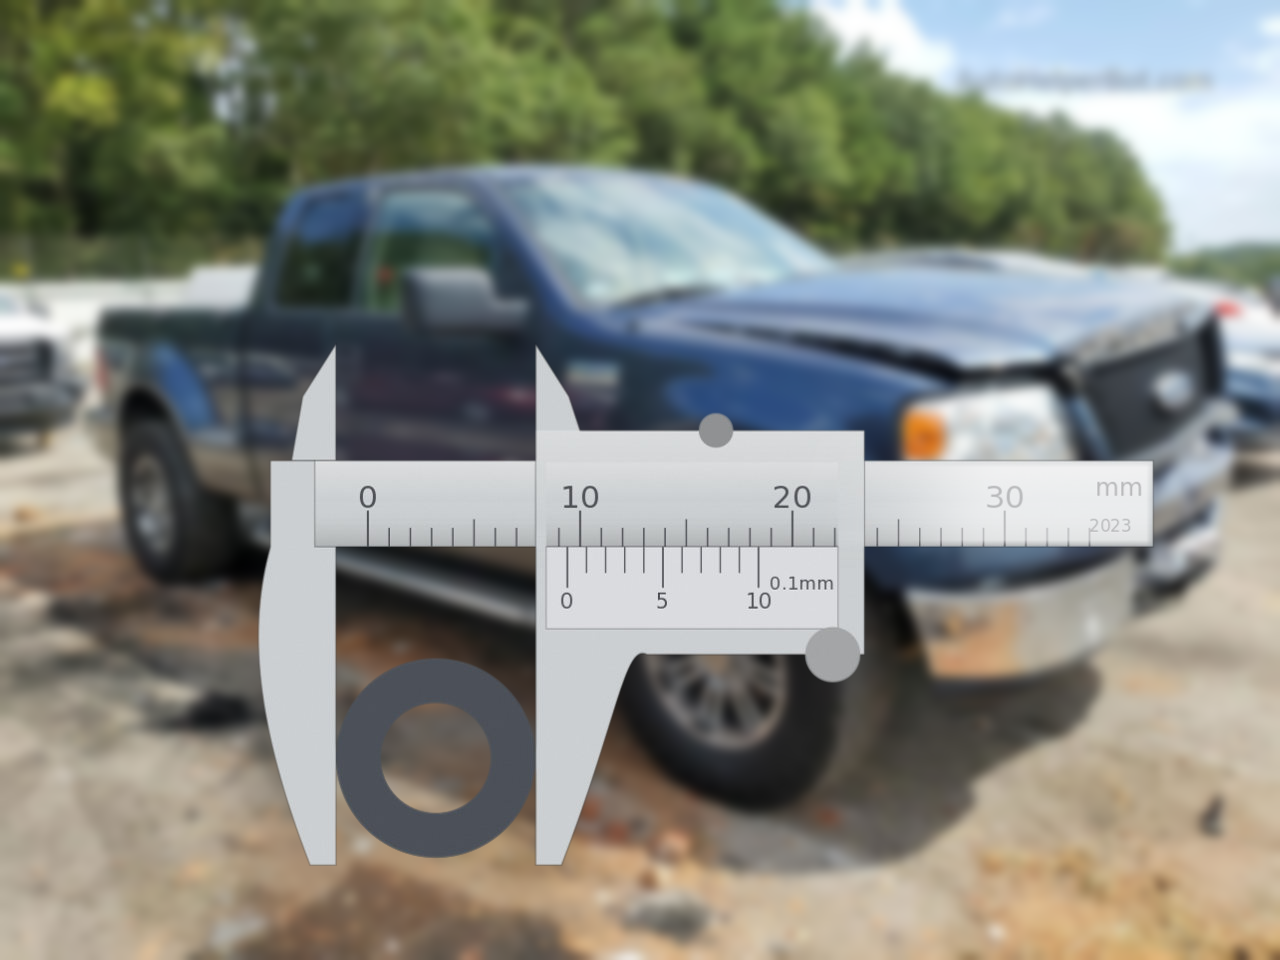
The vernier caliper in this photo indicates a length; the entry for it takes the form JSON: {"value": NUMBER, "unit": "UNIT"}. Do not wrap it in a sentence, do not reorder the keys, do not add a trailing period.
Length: {"value": 9.4, "unit": "mm"}
